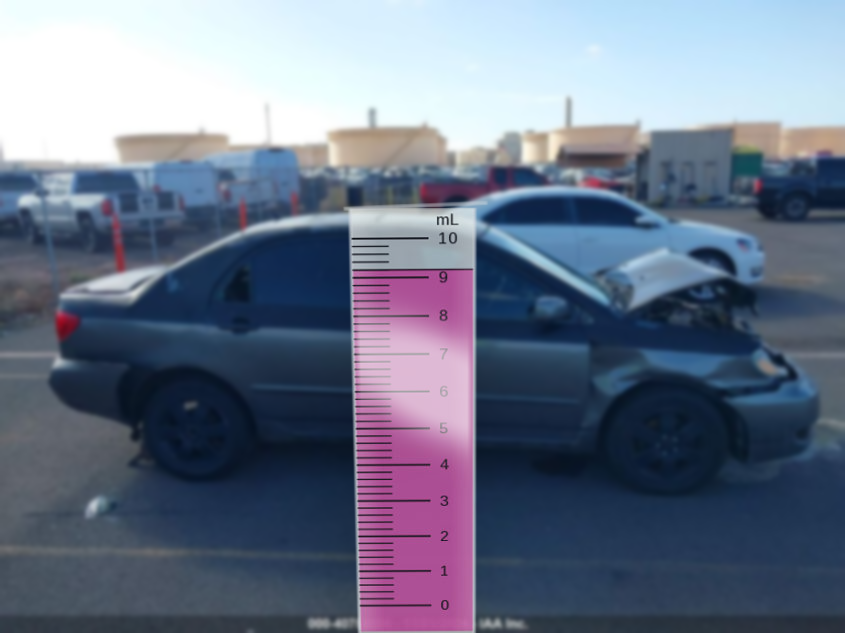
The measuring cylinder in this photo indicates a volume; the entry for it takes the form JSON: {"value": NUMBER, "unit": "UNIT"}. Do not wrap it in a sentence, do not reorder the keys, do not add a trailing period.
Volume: {"value": 9.2, "unit": "mL"}
